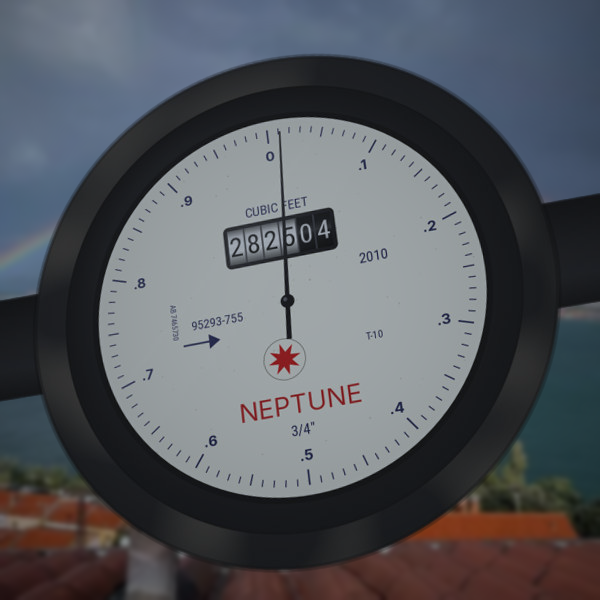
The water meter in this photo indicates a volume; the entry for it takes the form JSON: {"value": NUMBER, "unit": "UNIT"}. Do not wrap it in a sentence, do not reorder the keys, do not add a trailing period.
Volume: {"value": 282504.01, "unit": "ft³"}
